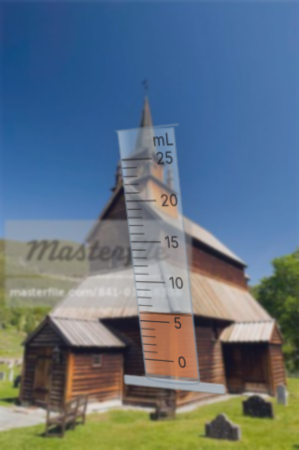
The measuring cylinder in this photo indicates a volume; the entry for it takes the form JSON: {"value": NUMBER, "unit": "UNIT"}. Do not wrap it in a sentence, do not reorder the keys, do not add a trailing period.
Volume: {"value": 6, "unit": "mL"}
